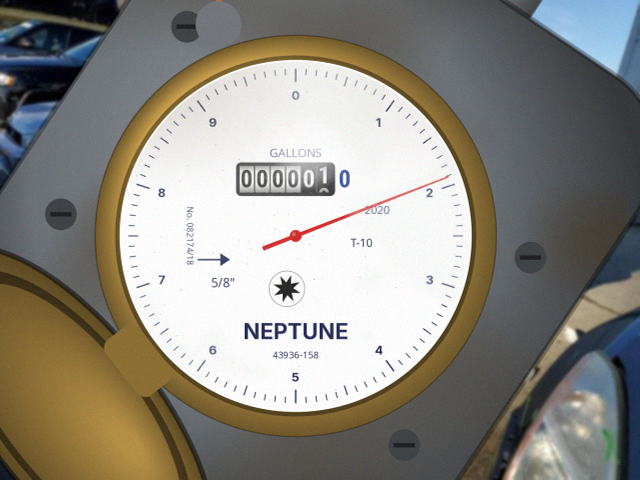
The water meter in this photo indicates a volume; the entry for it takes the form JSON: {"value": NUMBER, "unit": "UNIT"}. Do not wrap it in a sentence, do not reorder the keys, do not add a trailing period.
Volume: {"value": 11.9, "unit": "gal"}
